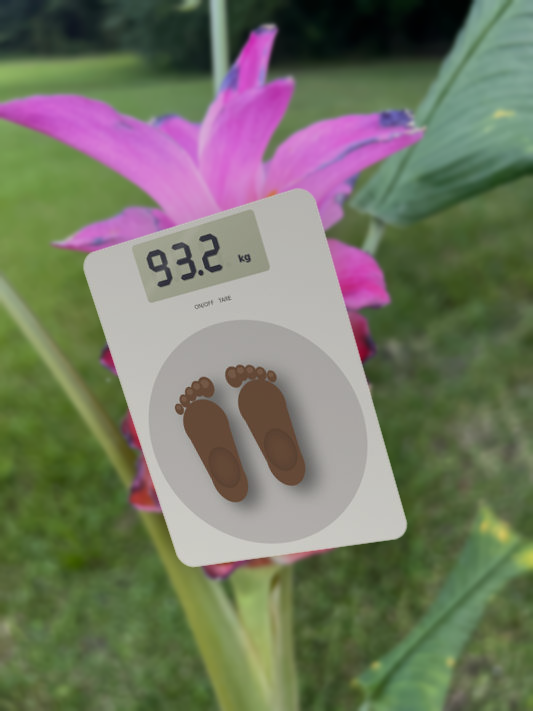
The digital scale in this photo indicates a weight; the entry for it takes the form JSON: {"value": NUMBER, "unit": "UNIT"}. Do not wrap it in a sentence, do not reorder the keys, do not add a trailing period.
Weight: {"value": 93.2, "unit": "kg"}
